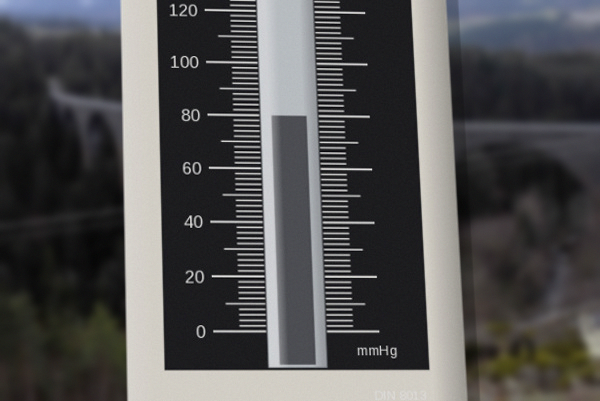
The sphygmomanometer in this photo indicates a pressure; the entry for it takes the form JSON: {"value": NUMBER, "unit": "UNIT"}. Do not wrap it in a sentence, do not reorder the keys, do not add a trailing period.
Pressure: {"value": 80, "unit": "mmHg"}
